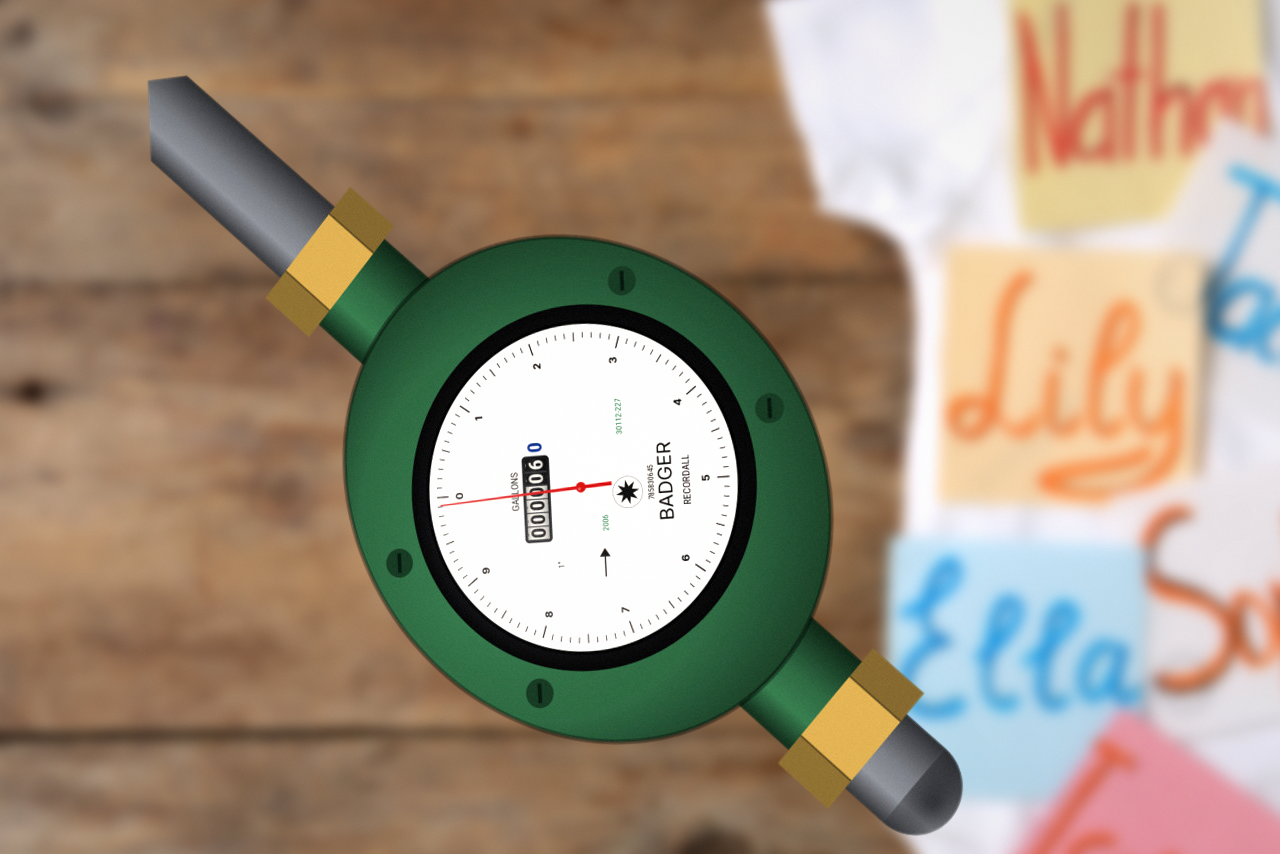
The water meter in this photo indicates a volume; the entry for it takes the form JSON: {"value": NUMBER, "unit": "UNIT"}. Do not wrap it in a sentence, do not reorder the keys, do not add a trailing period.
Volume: {"value": 59.9, "unit": "gal"}
